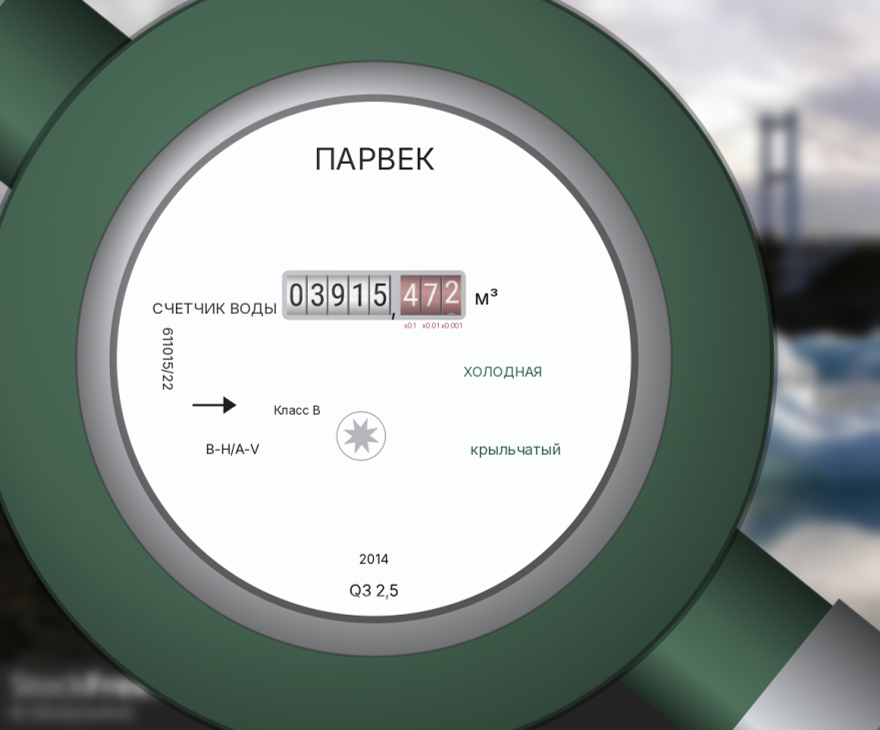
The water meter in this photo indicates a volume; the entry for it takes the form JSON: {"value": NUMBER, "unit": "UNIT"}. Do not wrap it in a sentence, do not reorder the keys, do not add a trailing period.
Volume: {"value": 3915.472, "unit": "m³"}
